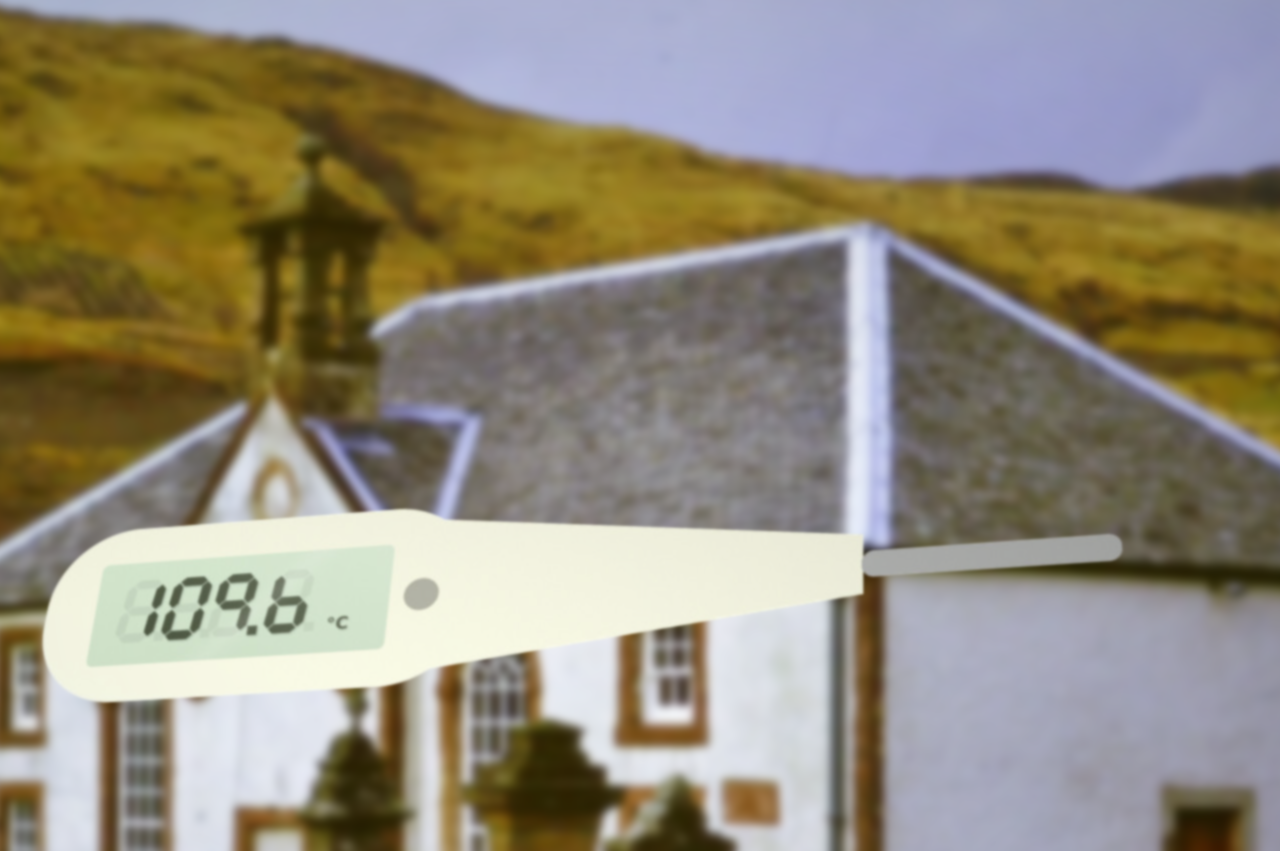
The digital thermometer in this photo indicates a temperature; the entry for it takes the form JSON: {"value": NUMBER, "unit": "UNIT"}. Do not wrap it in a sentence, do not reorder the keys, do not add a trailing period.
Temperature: {"value": 109.6, "unit": "°C"}
